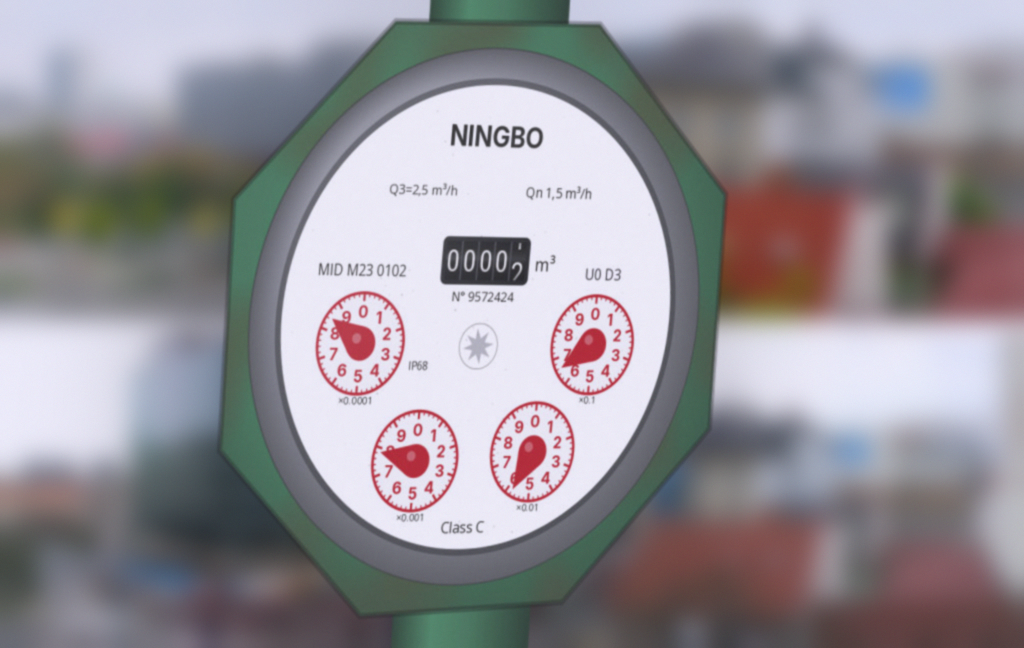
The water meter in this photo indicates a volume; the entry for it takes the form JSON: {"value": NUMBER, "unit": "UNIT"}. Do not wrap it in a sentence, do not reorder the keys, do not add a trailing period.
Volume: {"value": 1.6578, "unit": "m³"}
